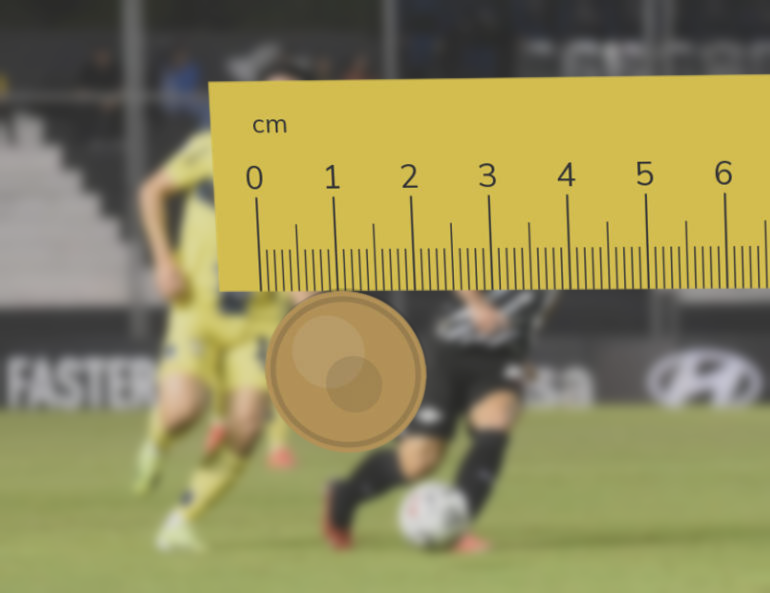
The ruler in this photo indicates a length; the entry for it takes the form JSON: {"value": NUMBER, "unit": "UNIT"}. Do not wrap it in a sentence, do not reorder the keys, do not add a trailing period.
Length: {"value": 2.1, "unit": "cm"}
